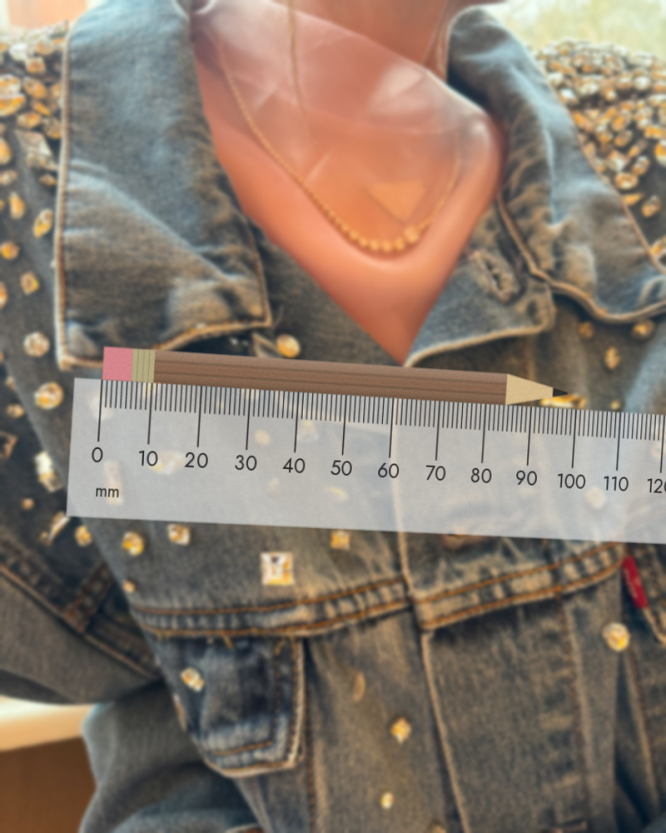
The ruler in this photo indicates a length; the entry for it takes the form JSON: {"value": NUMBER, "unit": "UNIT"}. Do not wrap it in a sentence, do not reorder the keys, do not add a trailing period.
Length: {"value": 98, "unit": "mm"}
